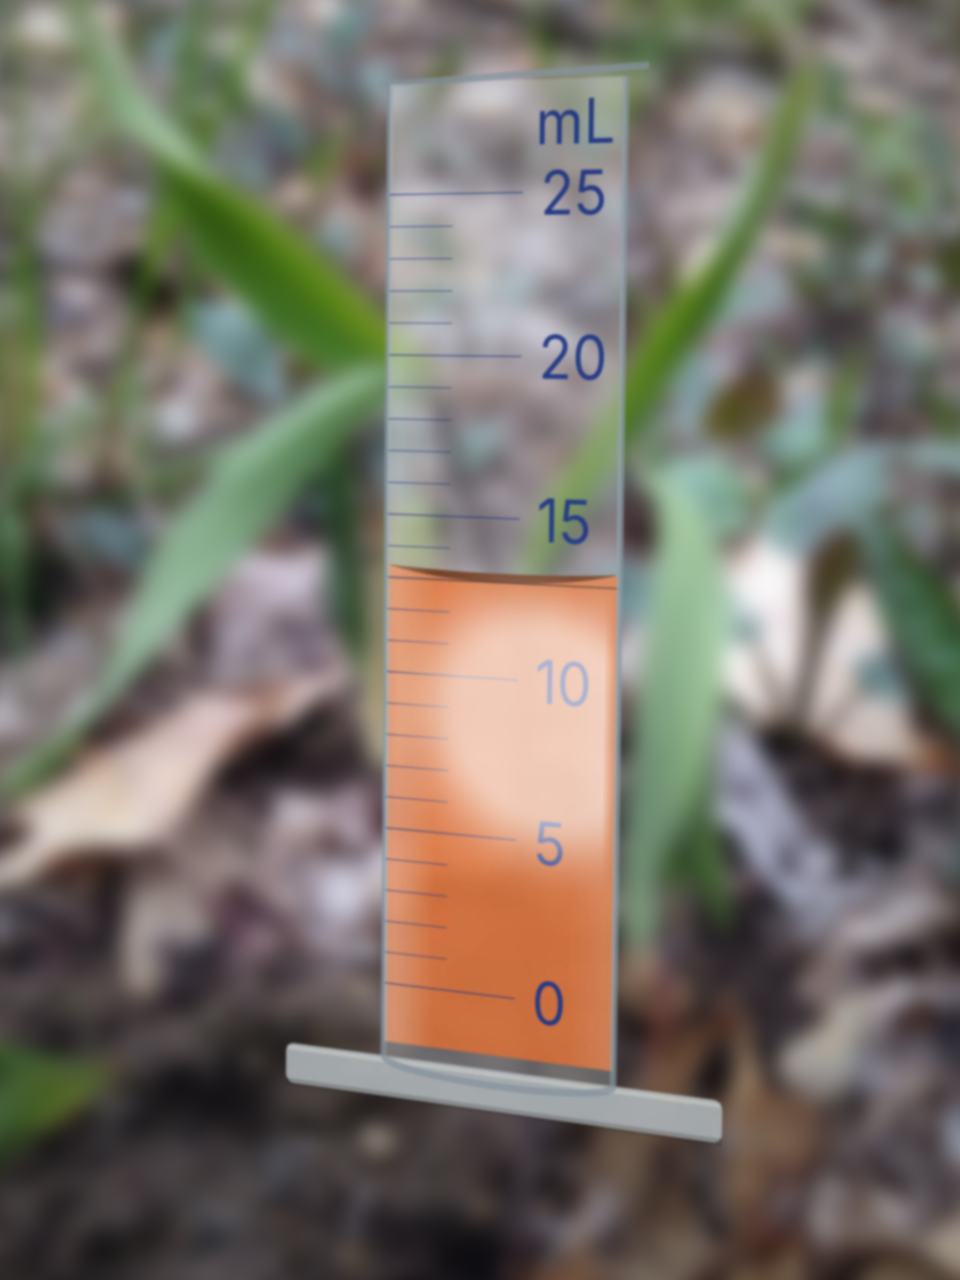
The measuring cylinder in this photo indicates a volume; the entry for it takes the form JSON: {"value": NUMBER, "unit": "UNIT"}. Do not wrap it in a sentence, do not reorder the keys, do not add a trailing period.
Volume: {"value": 13, "unit": "mL"}
